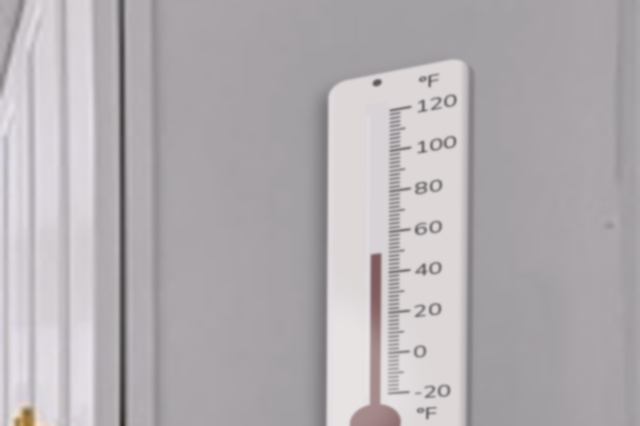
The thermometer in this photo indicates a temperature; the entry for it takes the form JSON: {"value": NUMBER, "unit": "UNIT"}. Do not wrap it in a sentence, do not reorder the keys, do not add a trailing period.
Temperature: {"value": 50, "unit": "°F"}
